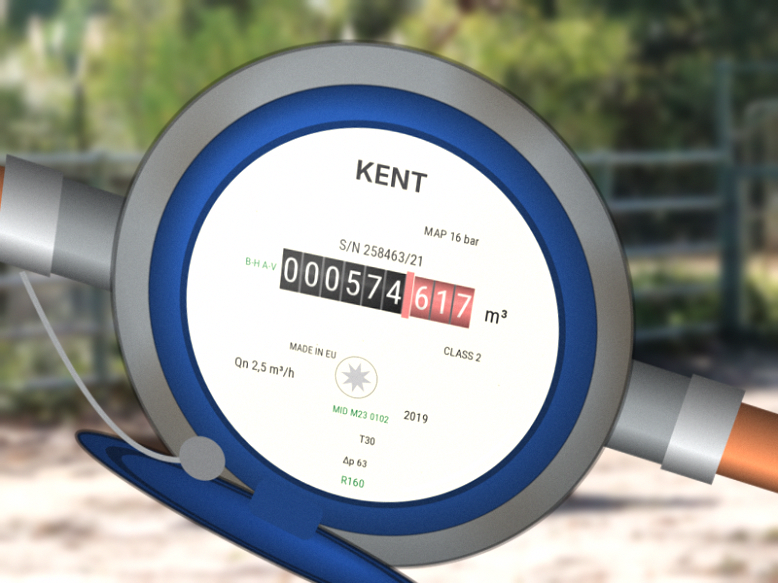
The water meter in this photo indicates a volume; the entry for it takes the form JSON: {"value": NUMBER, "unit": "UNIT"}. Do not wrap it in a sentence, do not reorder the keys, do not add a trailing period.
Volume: {"value": 574.617, "unit": "m³"}
